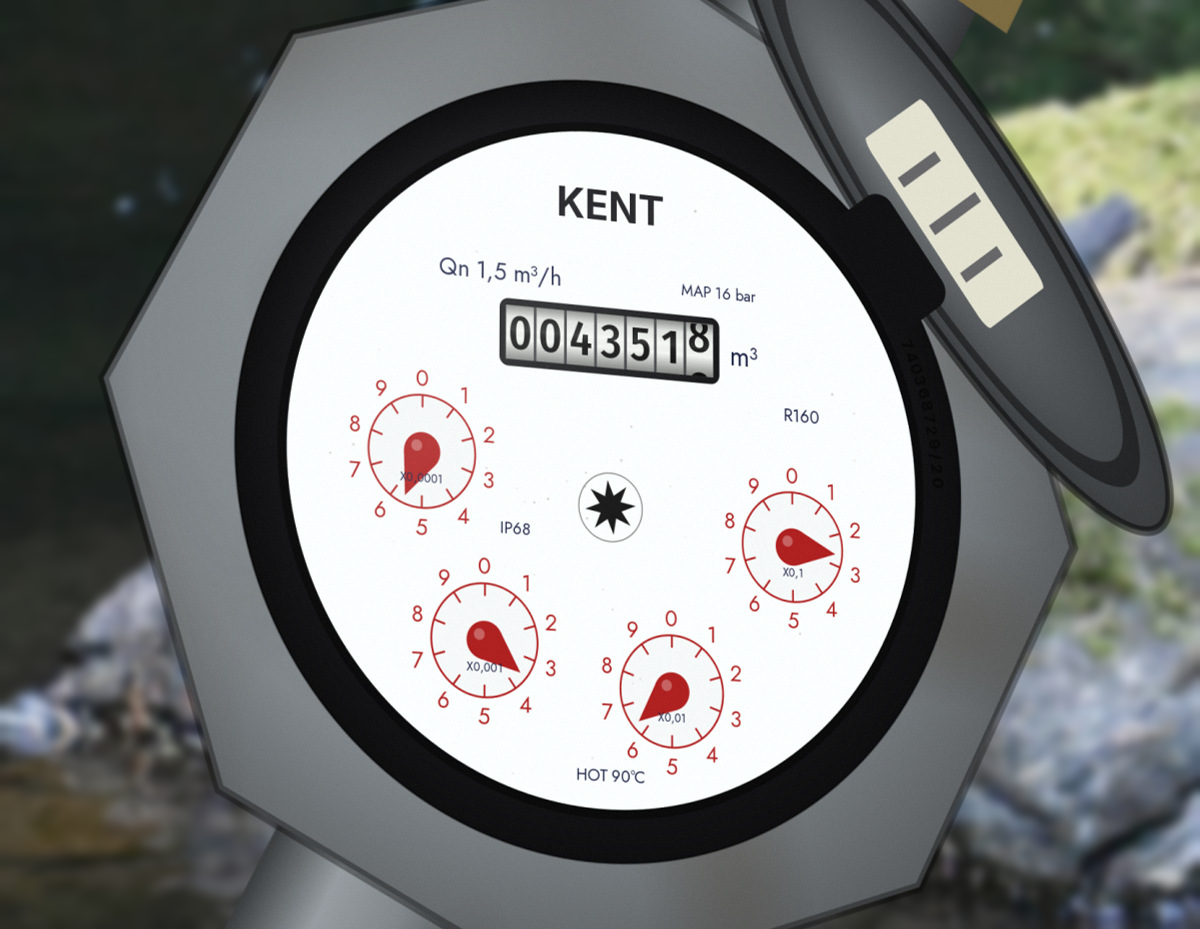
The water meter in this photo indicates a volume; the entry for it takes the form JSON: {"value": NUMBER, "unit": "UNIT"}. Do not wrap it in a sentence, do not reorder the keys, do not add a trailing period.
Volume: {"value": 43518.2635, "unit": "m³"}
